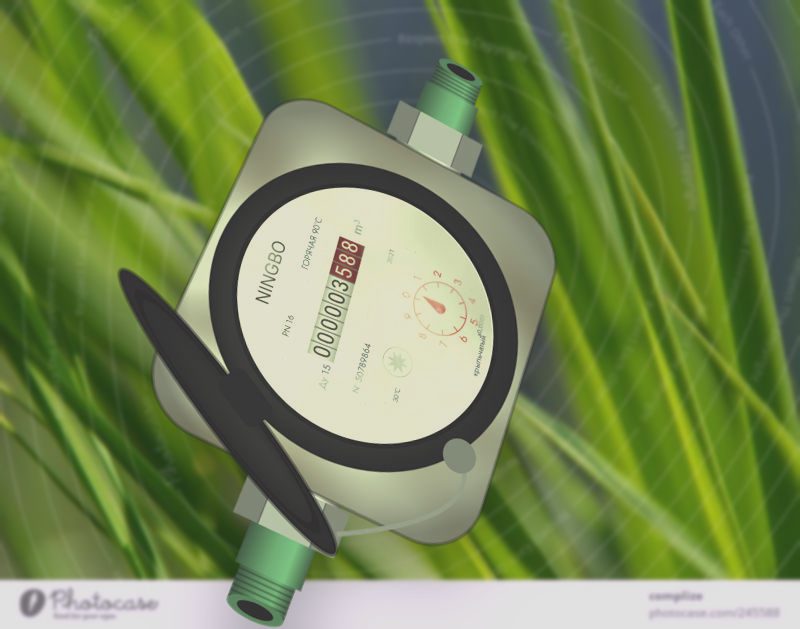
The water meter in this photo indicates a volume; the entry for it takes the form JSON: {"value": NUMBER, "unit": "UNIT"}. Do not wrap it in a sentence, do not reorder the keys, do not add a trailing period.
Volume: {"value": 3.5880, "unit": "m³"}
